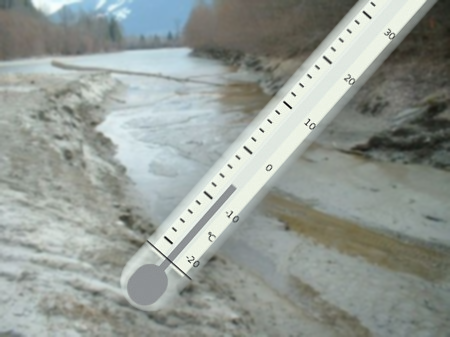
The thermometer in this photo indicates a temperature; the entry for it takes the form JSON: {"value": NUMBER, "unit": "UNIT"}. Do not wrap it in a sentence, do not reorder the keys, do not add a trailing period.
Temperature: {"value": -6, "unit": "°C"}
